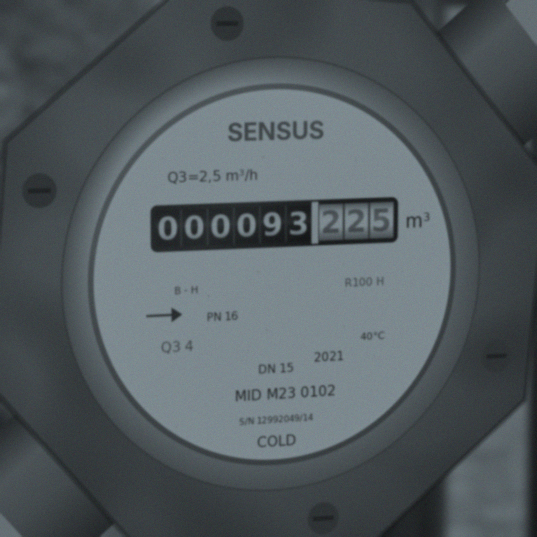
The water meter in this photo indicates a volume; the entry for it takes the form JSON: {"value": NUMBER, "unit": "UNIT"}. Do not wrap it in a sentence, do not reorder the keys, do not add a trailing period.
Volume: {"value": 93.225, "unit": "m³"}
